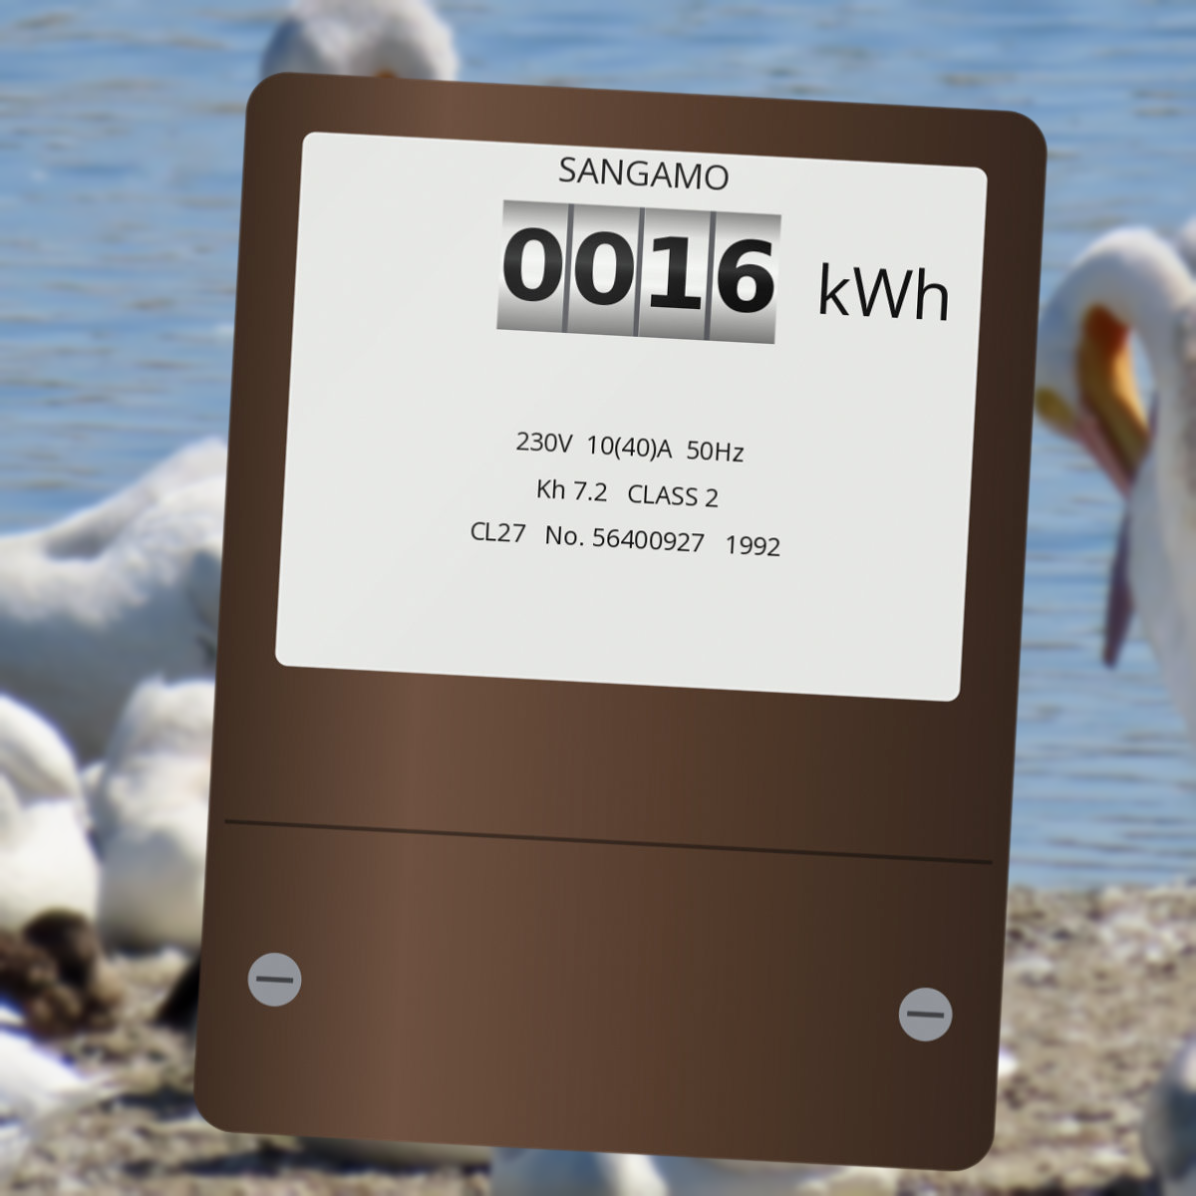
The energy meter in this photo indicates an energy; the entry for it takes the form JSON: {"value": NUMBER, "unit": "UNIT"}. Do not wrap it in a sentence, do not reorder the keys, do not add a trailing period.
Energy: {"value": 16, "unit": "kWh"}
